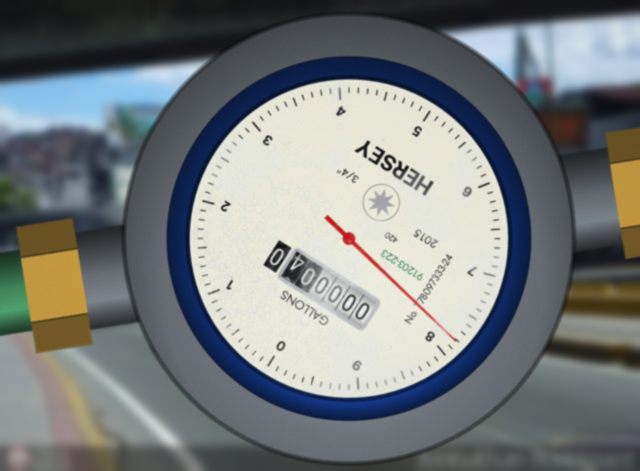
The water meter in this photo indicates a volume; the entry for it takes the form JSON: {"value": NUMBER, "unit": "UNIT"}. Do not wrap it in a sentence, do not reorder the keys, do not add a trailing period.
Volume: {"value": 37.8, "unit": "gal"}
